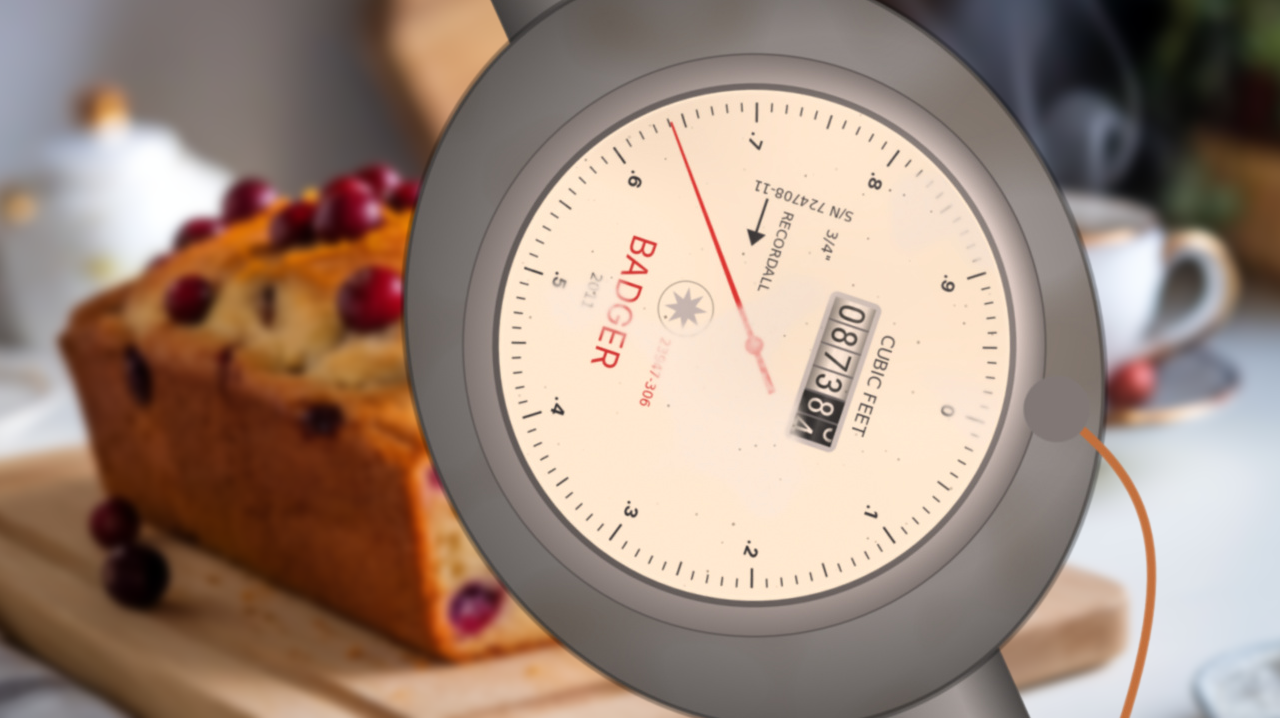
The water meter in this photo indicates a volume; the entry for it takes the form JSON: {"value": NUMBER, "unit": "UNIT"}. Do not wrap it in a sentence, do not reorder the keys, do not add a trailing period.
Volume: {"value": 87383.64, "unit": "ft³"}
